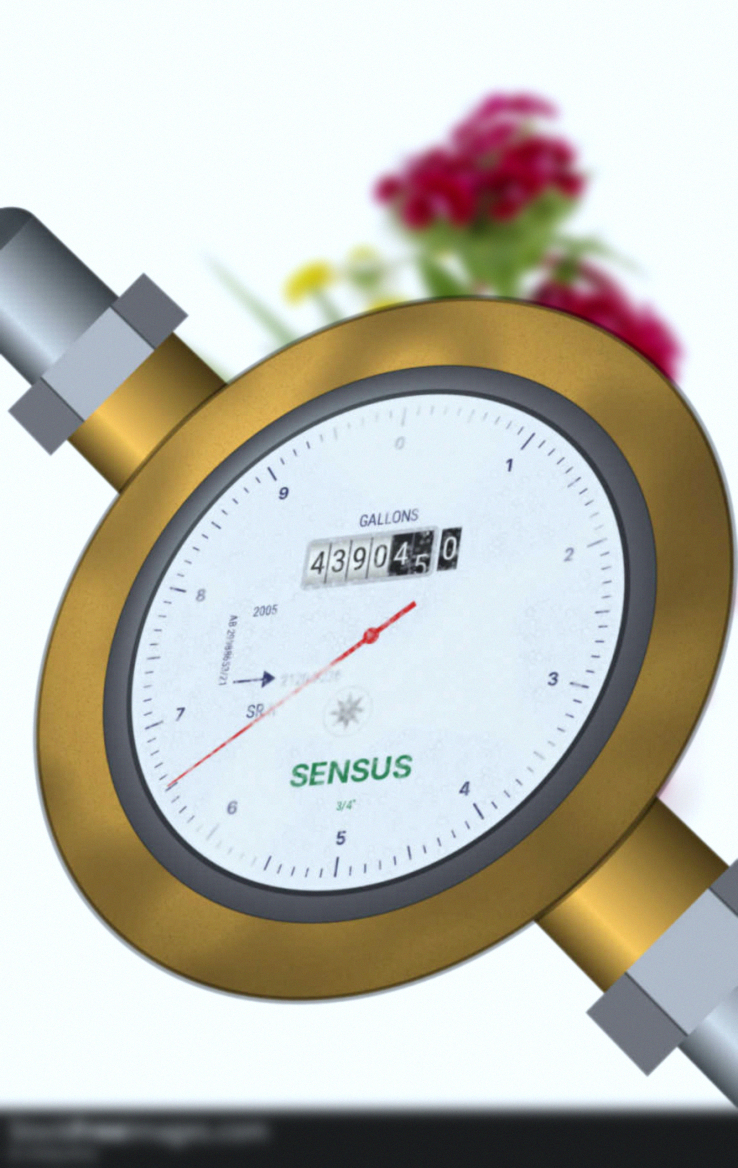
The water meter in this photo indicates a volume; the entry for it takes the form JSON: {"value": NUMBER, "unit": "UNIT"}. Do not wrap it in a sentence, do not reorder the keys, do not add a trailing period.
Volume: {"value": 4390446.5, "unit": "gal"}
